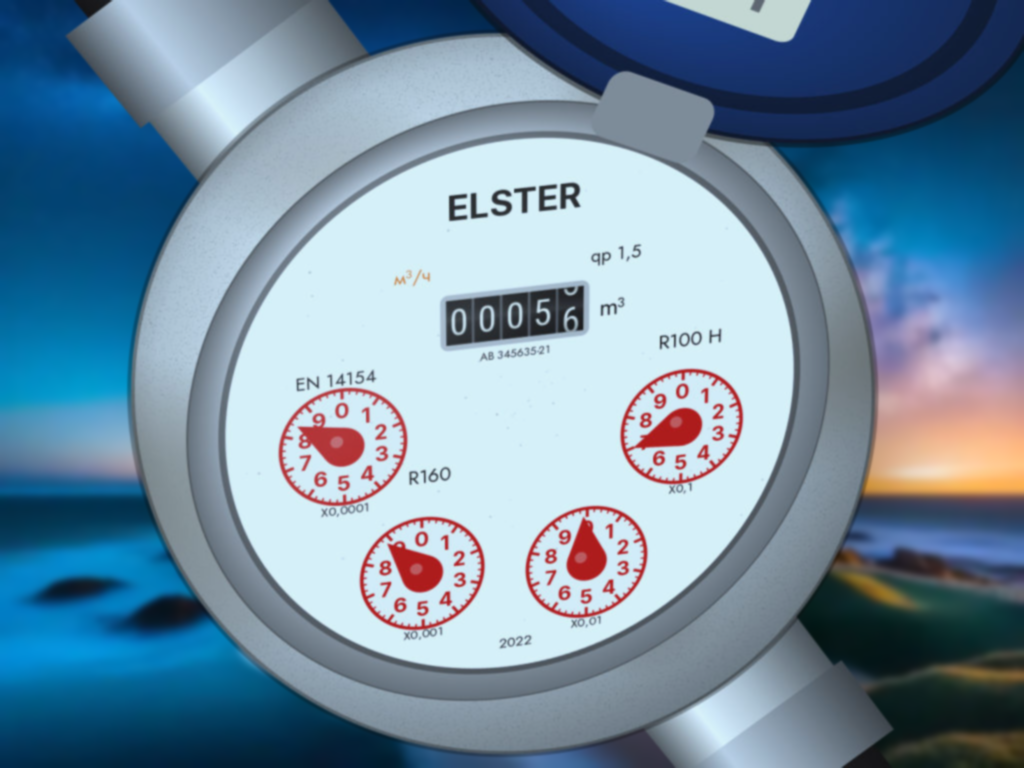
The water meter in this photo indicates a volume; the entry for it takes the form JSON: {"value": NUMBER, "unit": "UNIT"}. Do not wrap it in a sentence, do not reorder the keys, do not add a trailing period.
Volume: {"value": 55.6988, "unit": "m³"}
